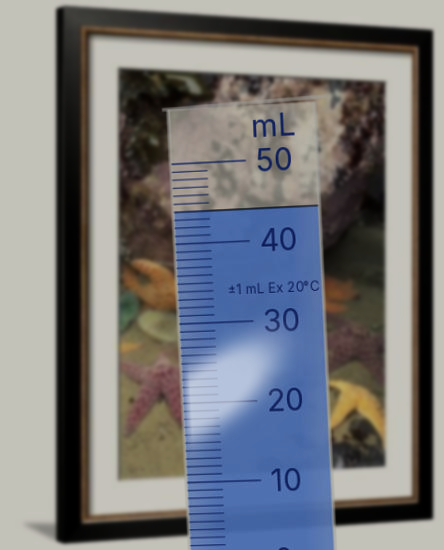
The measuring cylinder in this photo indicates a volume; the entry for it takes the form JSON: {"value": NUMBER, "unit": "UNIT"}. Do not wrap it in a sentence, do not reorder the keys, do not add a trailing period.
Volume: {"value": 44, "unit": "mL"}
